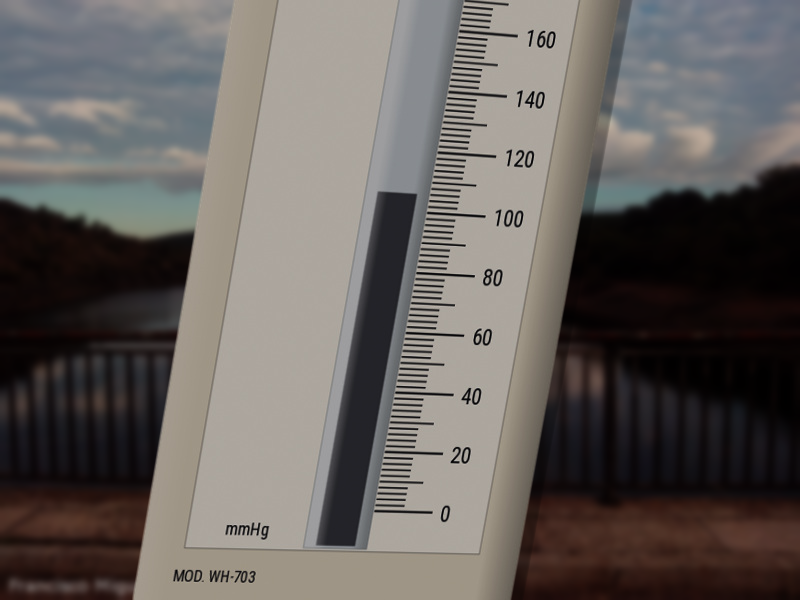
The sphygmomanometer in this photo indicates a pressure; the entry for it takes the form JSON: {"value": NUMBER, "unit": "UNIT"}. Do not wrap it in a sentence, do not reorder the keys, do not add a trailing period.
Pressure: {"value": 106, "unit": "mmHg"}
